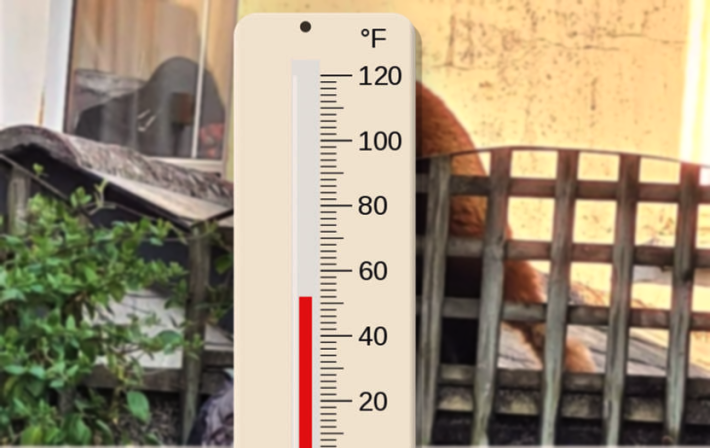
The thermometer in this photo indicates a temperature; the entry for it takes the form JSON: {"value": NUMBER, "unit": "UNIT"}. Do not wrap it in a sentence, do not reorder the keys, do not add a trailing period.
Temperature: {"value": 52, "unit": "°F"}
